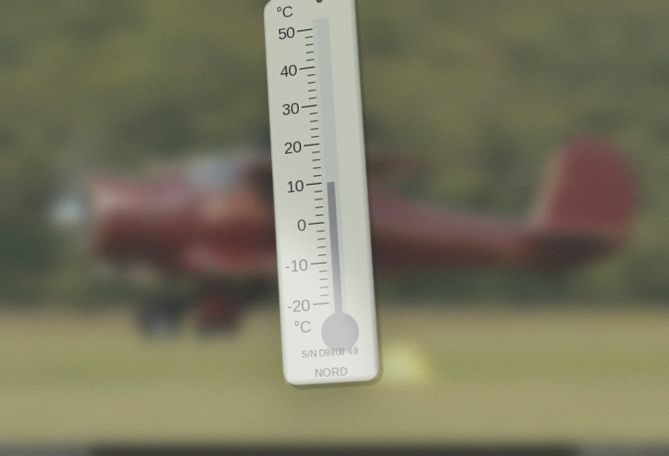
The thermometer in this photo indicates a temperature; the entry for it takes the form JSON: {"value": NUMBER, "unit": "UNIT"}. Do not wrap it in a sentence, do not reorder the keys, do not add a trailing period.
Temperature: {"value": 10, "unit": "°C"}
